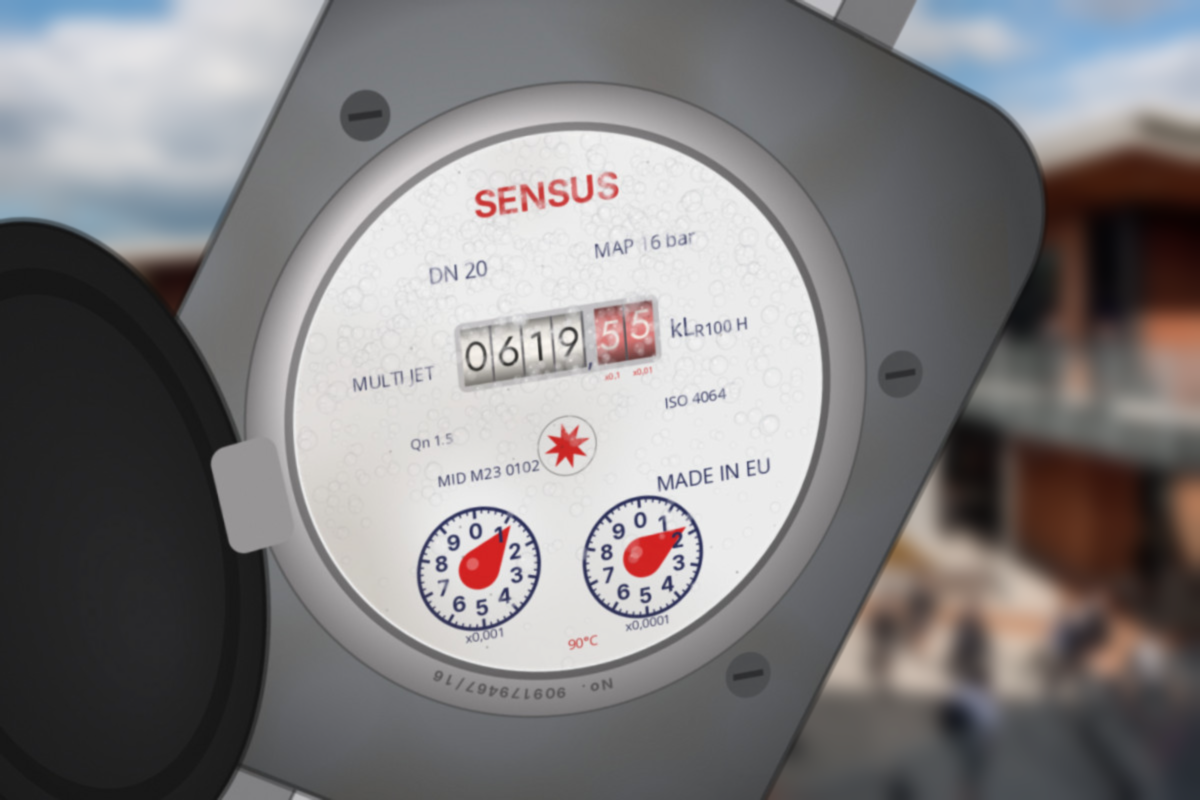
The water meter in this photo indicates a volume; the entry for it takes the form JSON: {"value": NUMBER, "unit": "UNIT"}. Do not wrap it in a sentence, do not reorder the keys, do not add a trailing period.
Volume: {"value": 619.5511, "unit": "kL"}
